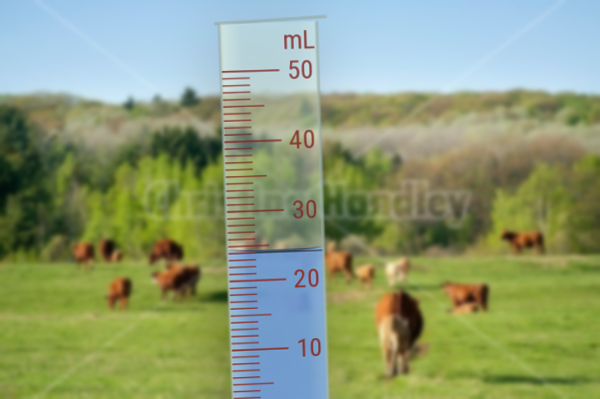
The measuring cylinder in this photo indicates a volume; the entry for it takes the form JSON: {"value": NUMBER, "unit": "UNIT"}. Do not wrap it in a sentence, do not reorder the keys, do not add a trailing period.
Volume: {"value": 24, "unit": "mL"}
